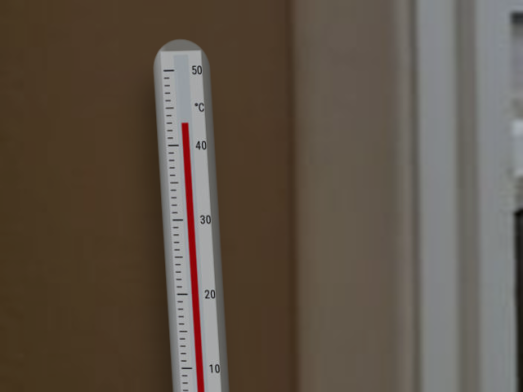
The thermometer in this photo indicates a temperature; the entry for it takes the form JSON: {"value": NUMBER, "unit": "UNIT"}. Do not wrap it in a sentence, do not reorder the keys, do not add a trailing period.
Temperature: {"value": 43, "unit": "°C"}
